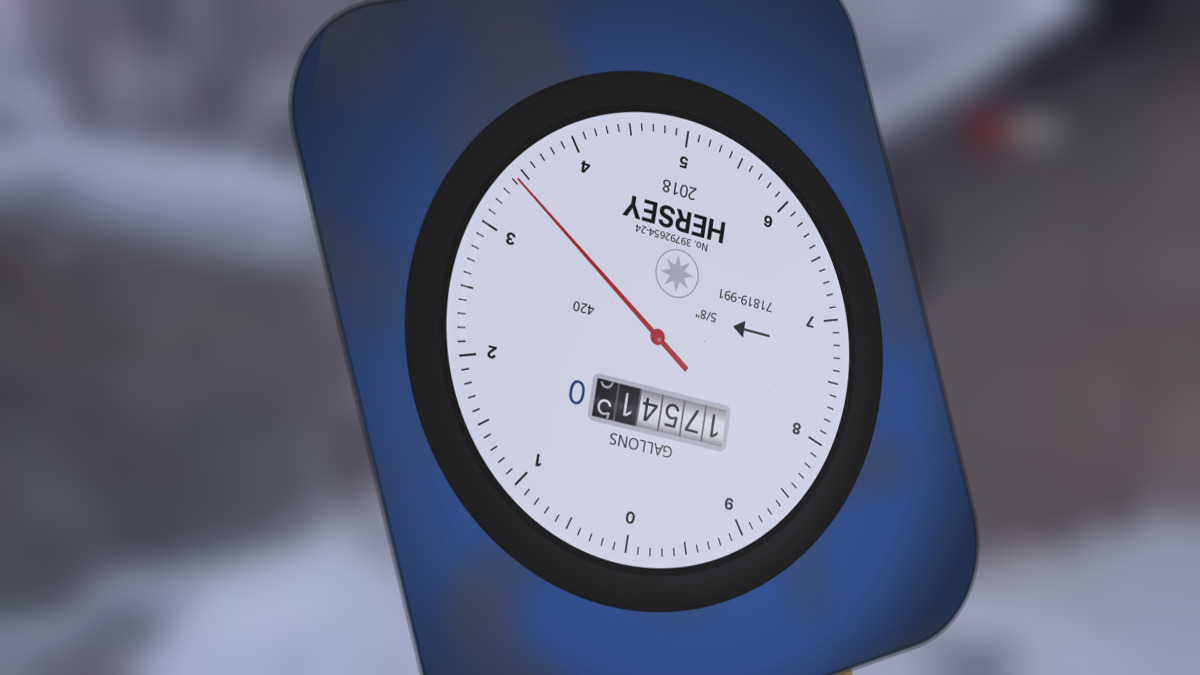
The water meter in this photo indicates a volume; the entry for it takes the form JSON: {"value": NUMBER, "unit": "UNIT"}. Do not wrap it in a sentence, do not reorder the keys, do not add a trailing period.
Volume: {"value": 1754153.4, "unit": "gal"}
